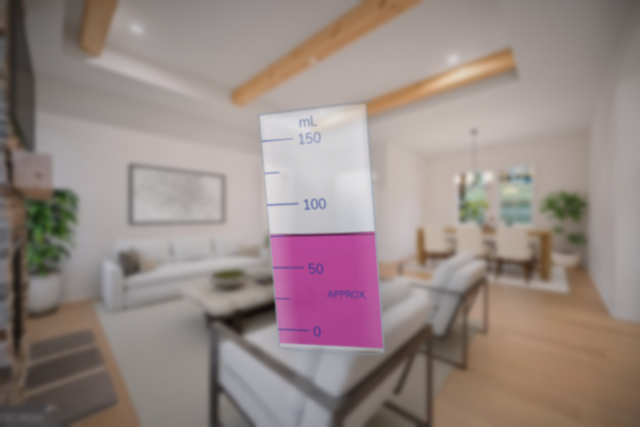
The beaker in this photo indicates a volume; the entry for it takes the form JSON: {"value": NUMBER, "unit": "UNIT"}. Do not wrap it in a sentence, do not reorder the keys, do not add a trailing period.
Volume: {"value": 75, "unit": "mL"}
